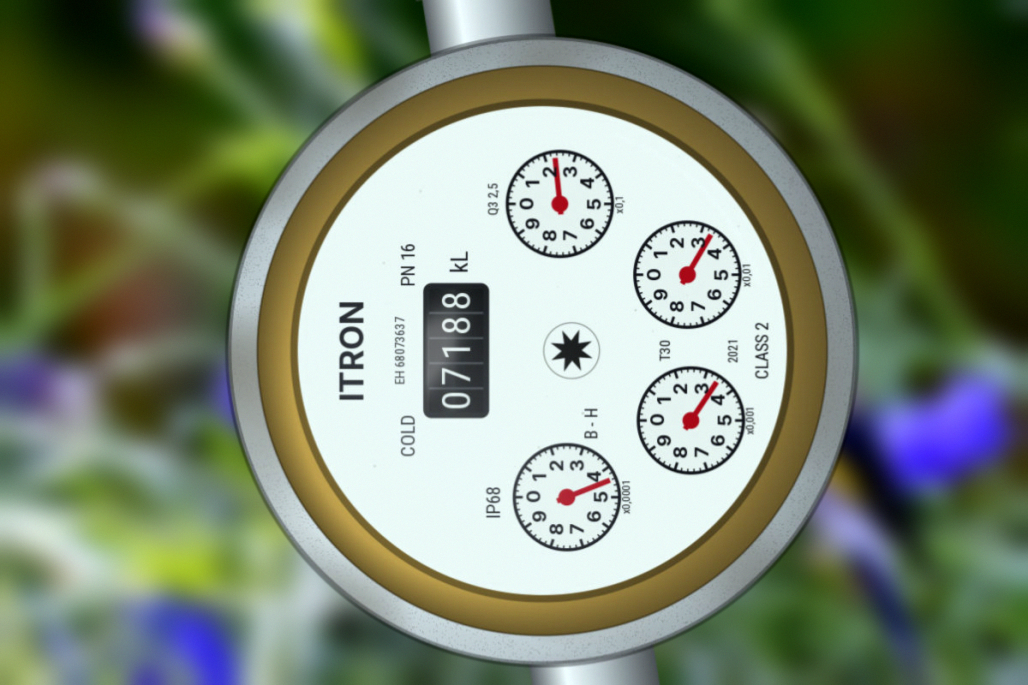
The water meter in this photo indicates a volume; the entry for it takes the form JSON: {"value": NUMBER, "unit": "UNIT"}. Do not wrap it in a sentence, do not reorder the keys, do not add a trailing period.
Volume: {"value": 7188.2334, "unit": "kL"}
